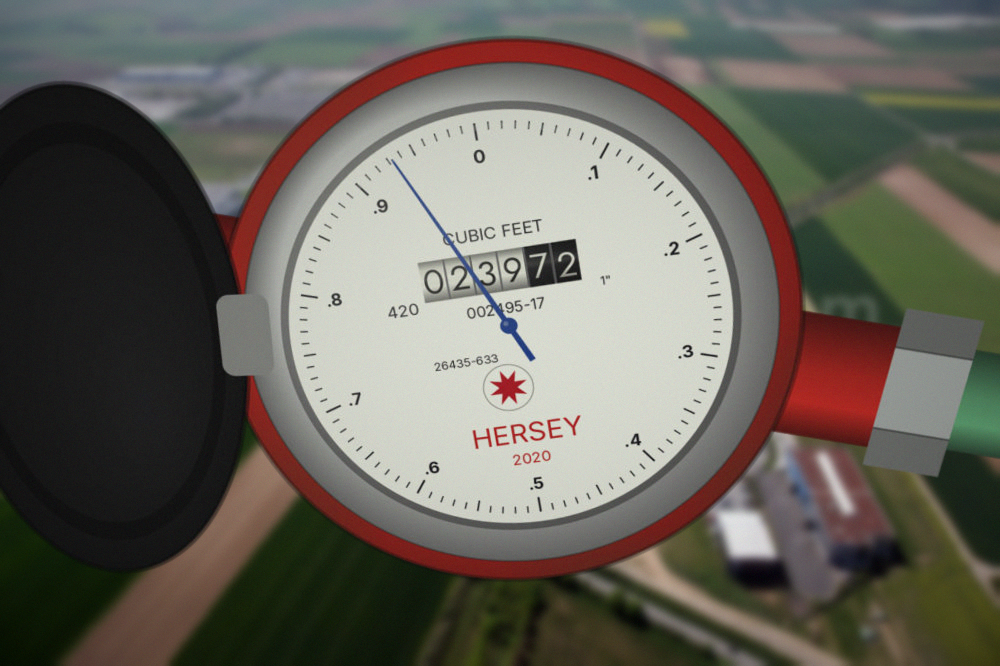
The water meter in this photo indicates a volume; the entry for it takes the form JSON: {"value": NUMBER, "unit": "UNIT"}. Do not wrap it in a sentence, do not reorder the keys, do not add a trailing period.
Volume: {"value": 23971.93, "unit": "ft³"}
